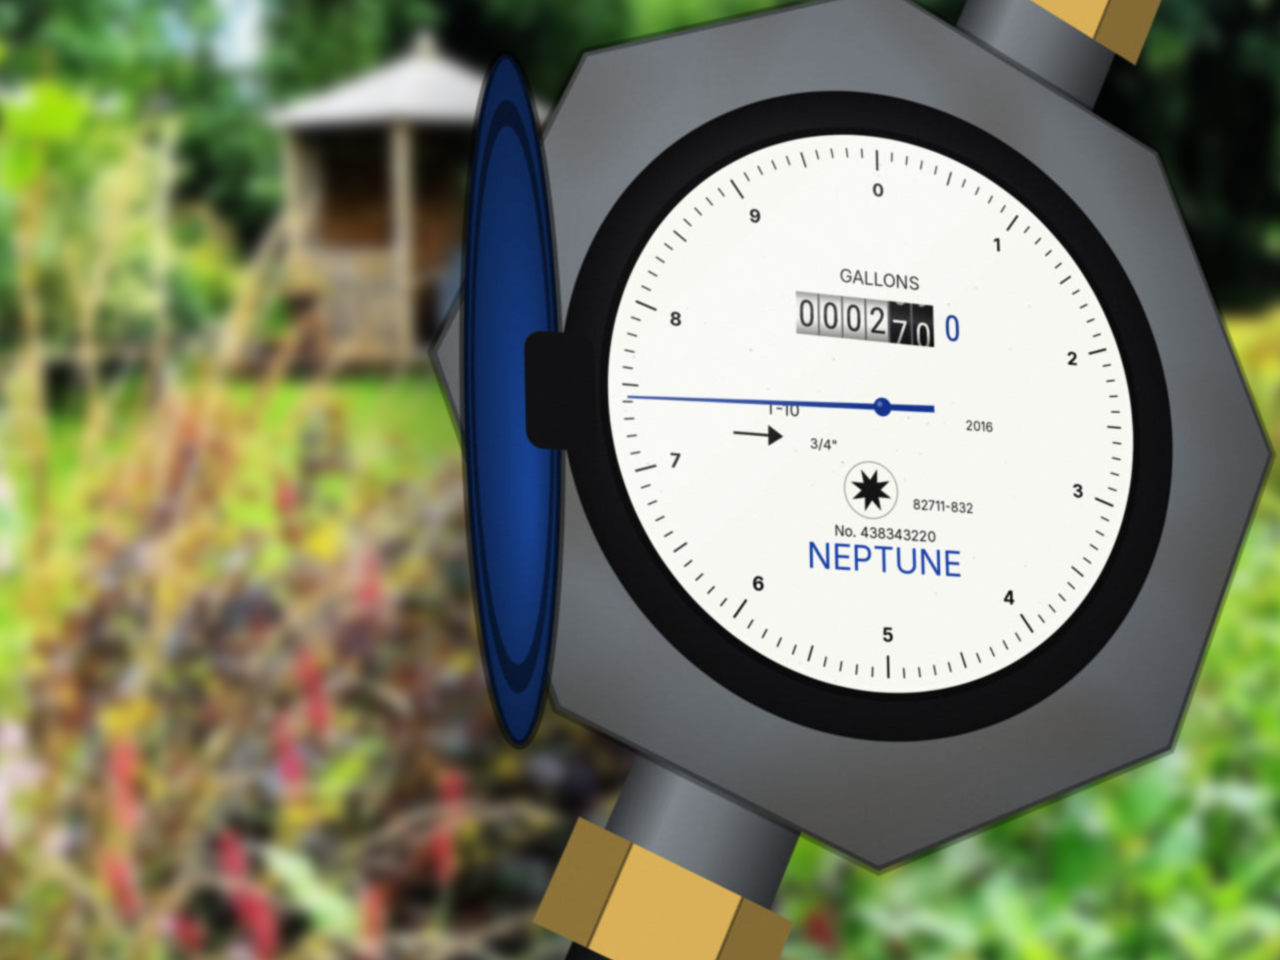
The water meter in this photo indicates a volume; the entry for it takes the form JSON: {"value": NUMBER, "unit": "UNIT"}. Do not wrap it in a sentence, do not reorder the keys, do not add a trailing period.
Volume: {"value": 2697.4, "unit": "gal"}
